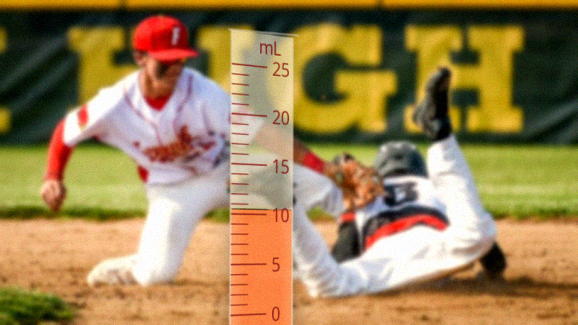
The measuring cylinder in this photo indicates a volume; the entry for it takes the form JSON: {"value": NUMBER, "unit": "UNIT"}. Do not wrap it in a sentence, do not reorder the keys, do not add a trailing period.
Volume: {"value": 10.5, "unit": "mL"}
